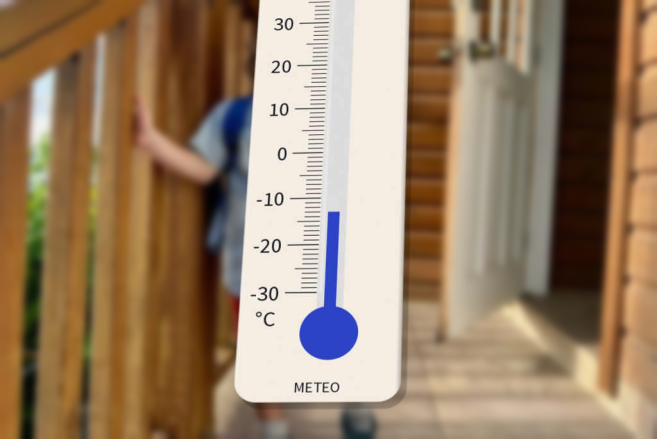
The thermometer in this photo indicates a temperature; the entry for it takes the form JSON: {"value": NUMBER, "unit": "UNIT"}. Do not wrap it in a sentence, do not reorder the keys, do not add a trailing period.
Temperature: {"value": -13, "unit": "°C"}
